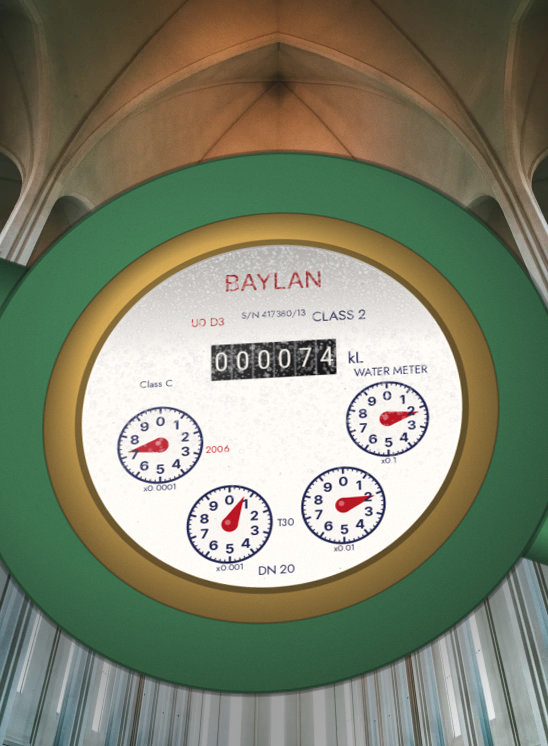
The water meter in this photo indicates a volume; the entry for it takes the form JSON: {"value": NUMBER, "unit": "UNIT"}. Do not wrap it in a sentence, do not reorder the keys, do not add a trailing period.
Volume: {"value": 74.2207, "unit": "kL"}
